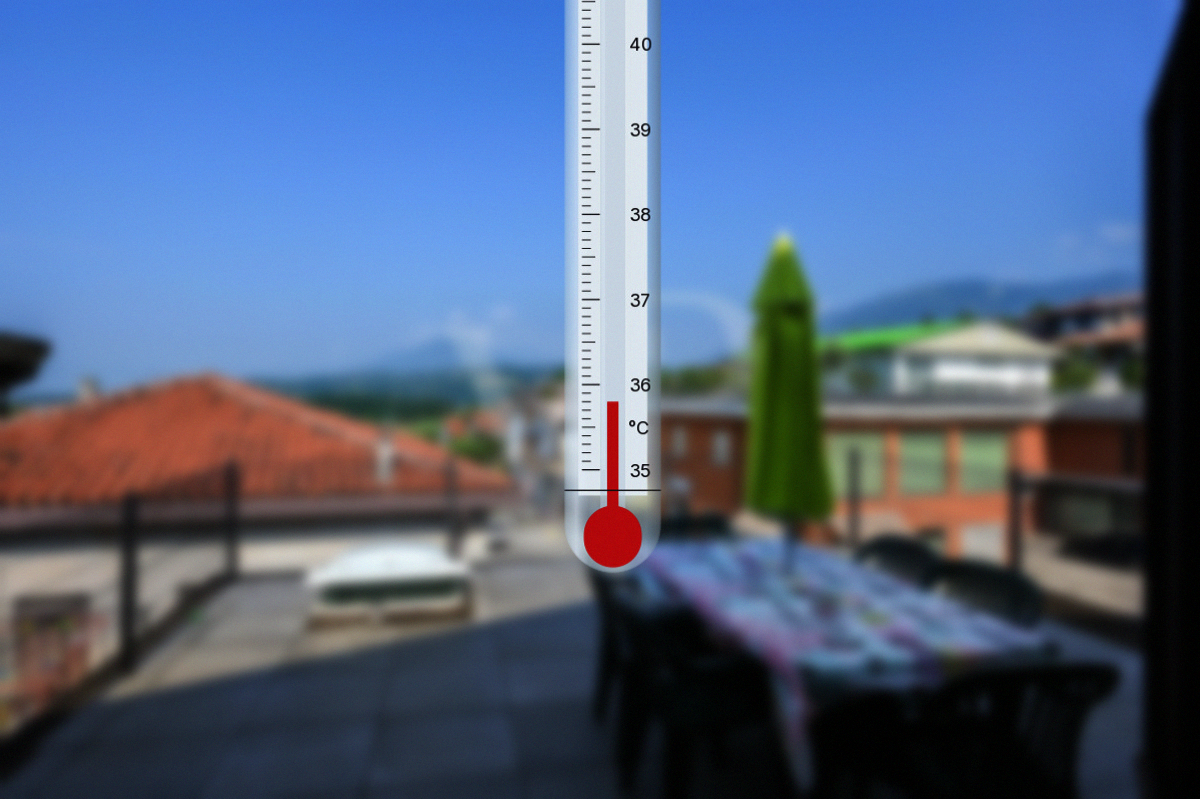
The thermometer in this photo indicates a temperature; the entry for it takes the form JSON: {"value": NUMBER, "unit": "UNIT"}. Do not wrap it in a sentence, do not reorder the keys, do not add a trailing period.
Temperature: {"value": 35.8, "unit": "°C"}
